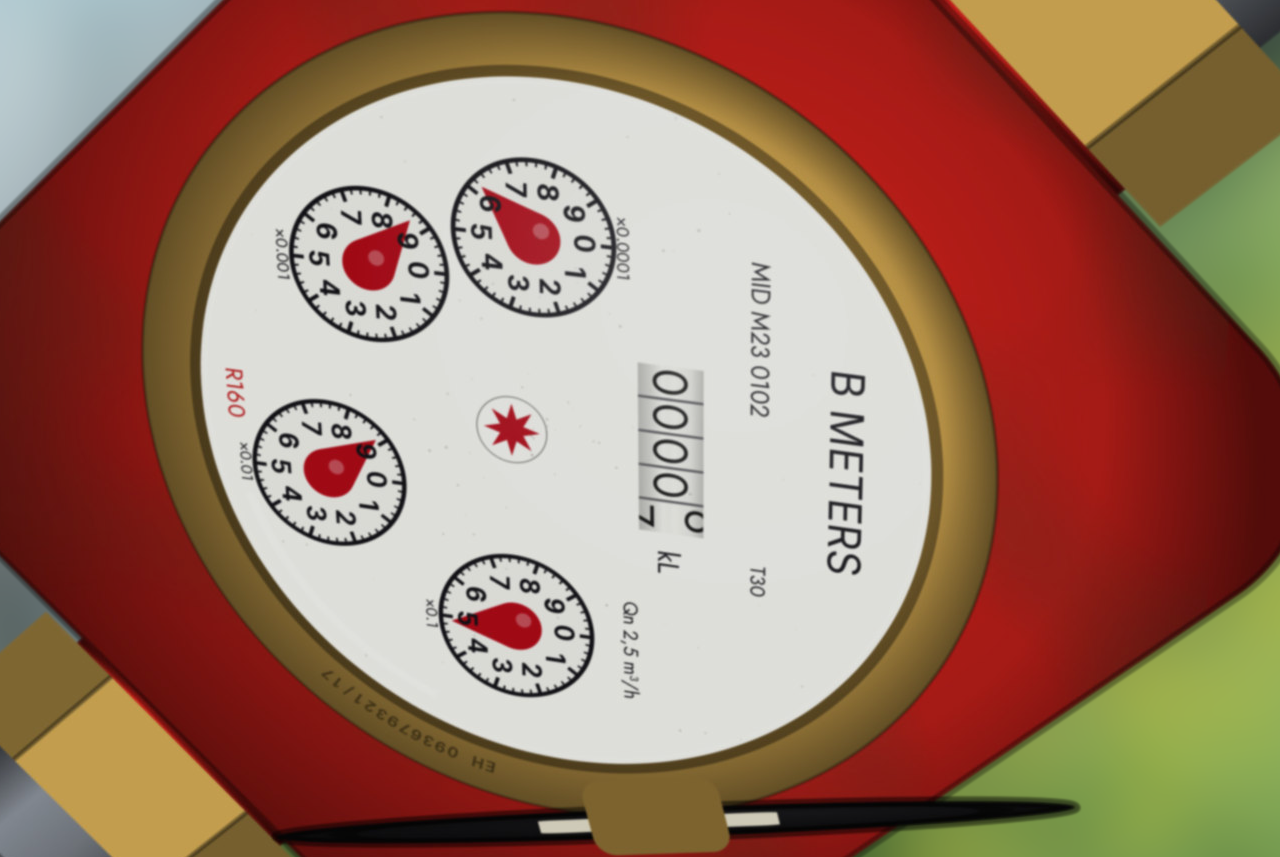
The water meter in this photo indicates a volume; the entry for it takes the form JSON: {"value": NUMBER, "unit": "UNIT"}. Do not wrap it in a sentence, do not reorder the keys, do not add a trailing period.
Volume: {"value": 6.4886, "unit": "kL"}
